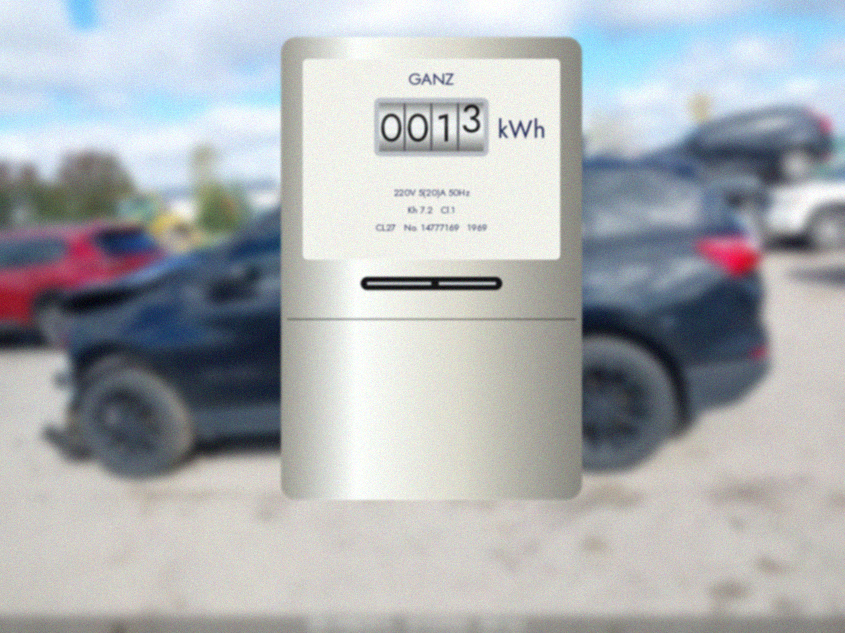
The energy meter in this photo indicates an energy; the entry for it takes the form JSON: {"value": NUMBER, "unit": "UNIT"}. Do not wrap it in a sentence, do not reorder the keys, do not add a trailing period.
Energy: {"value": 13, "unit": "kWh"}
